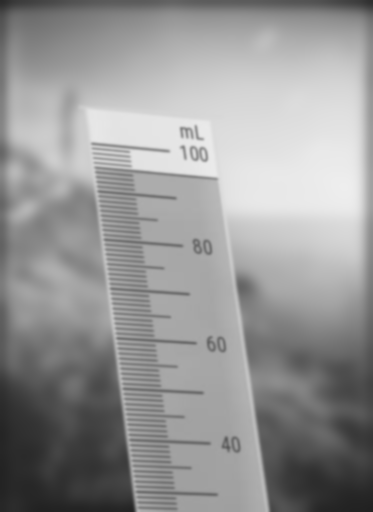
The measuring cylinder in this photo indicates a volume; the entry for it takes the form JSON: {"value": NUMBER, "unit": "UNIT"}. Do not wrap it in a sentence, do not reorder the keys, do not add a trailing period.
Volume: {"value": 95, "unit": "mL"}
